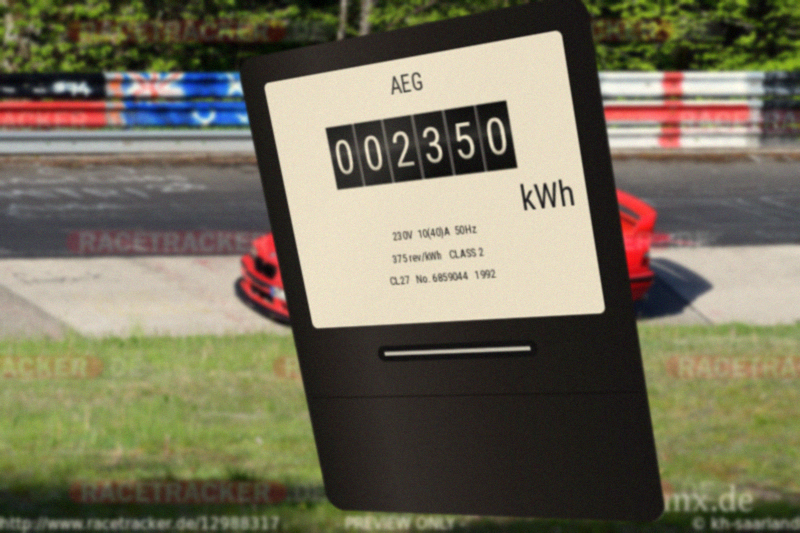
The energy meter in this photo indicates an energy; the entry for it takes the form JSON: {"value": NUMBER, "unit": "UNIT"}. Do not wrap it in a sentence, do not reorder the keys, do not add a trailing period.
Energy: {"value": 2350, "unit": "kWh"}
